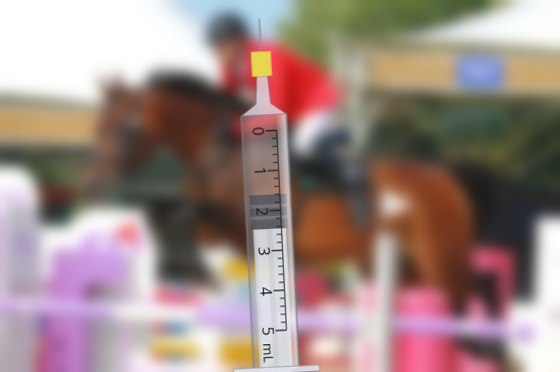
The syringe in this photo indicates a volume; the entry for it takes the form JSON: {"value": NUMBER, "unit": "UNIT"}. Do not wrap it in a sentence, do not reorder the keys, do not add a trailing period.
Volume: {"value": 1.6, "unit": "mL"}
